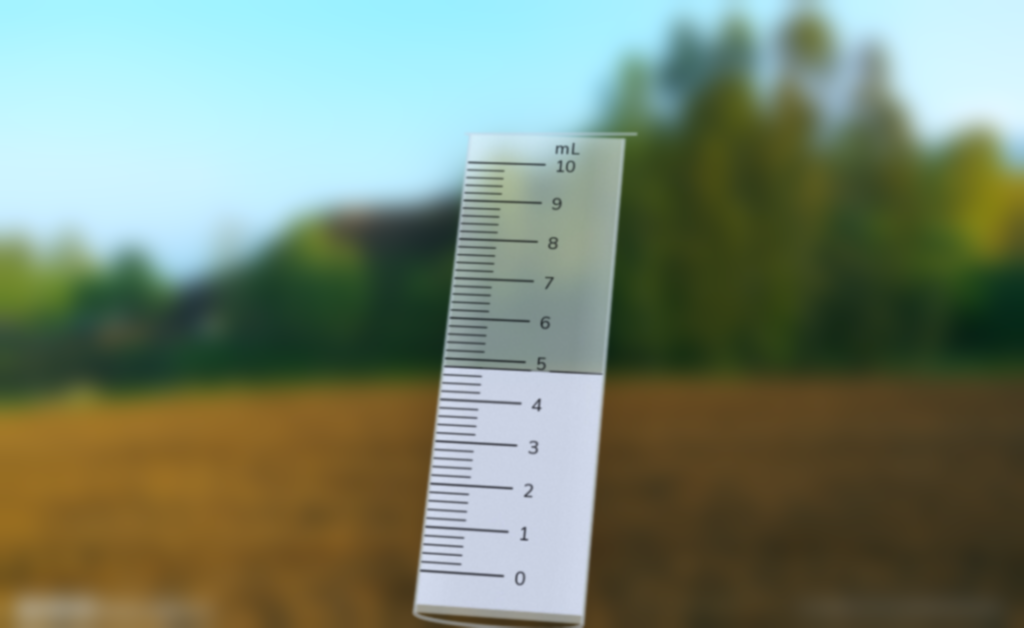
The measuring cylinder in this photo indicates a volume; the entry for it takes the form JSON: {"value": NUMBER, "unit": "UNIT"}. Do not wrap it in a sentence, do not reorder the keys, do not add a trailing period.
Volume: {"value": 4.8, "unit": "mL"}
